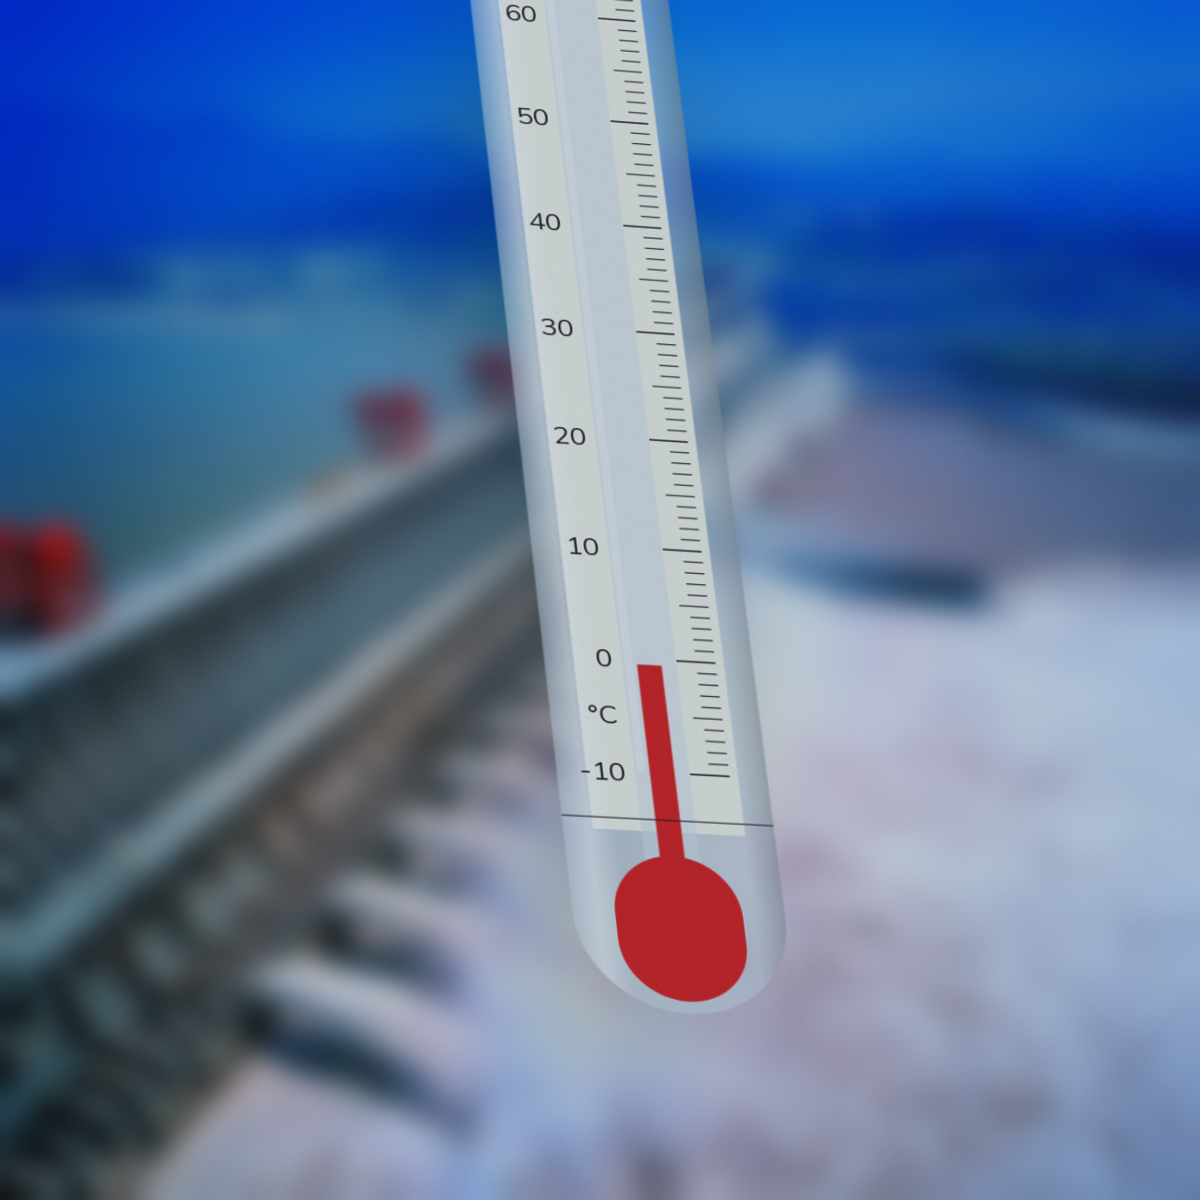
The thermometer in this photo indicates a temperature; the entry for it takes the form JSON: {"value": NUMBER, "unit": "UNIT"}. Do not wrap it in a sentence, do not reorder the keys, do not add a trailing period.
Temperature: {"value": -0.5, "unit": "°C"}
